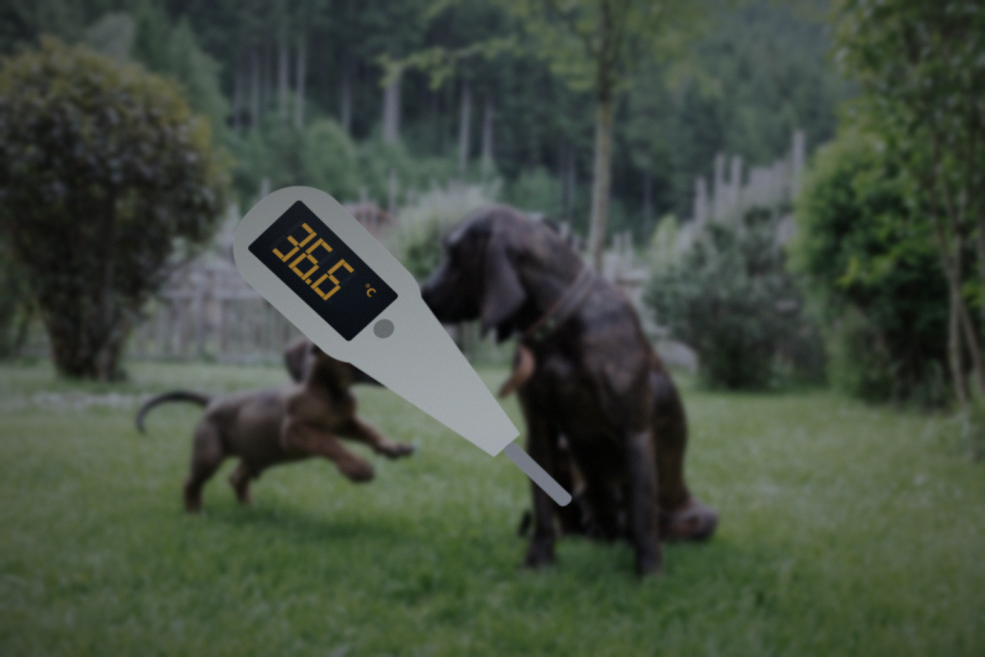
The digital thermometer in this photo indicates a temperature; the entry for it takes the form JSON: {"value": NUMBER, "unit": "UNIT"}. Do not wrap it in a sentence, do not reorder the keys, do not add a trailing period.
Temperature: {"value": 36.6, "unit": "°C"}
